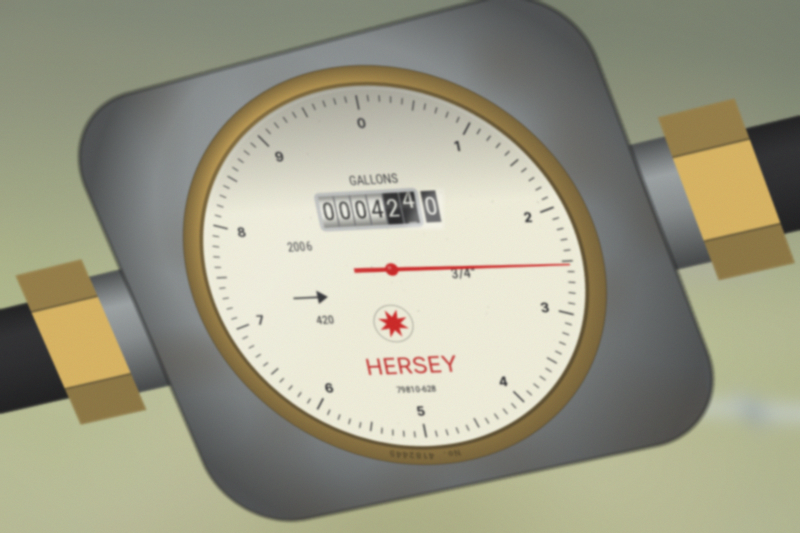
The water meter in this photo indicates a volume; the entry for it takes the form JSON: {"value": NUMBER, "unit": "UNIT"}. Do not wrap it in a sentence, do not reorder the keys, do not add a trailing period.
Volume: {"value": 4242.5, "unit": "gal"}
